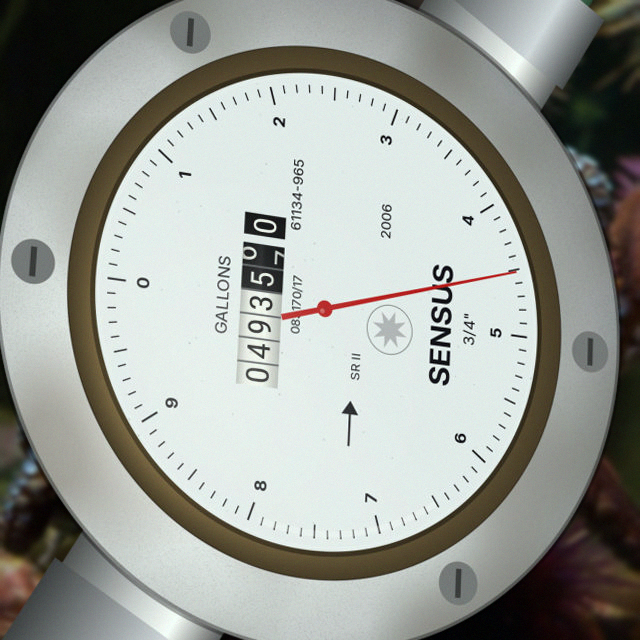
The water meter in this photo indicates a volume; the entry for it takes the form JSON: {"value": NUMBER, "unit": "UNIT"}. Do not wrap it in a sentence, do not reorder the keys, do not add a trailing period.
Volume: {"value": 493564.5, "unit": "gal"}
